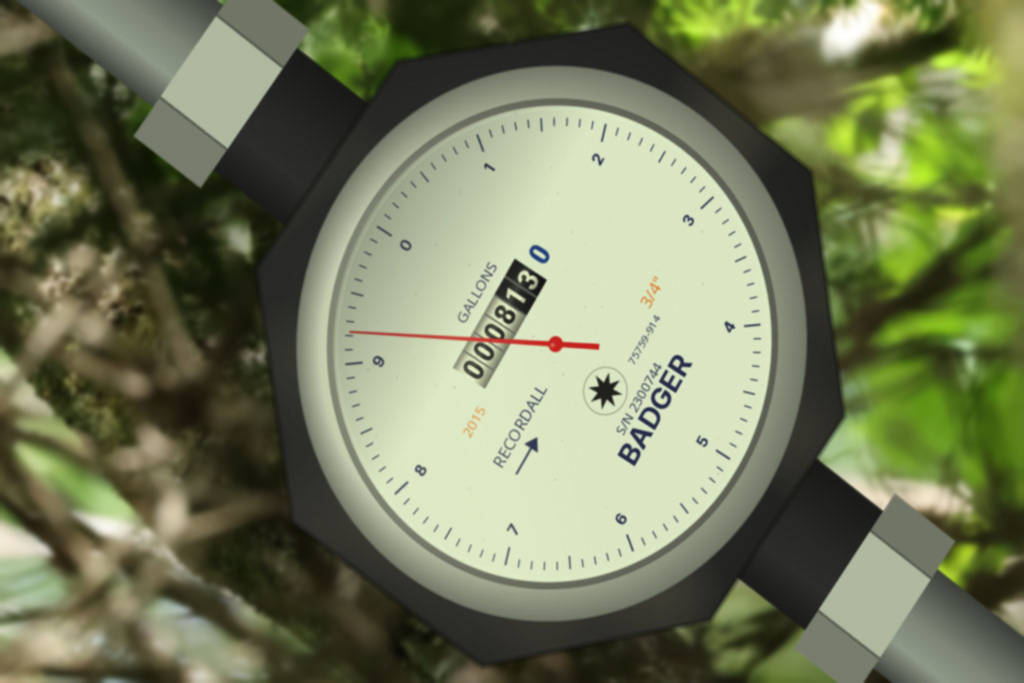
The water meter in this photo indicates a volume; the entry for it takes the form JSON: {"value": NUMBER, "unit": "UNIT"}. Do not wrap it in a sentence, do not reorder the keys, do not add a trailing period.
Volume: {"value": 8129.2, "unit": "gal"}
